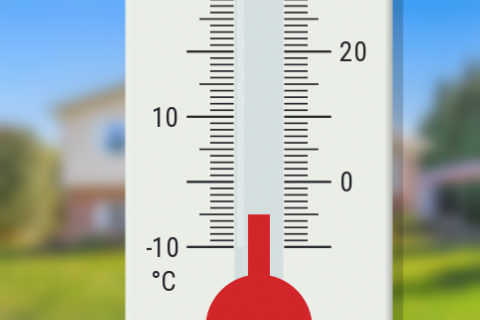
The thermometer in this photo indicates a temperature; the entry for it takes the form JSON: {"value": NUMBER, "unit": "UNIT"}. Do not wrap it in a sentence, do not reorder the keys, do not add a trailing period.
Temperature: {"value": -5, "unit": "°C"}
